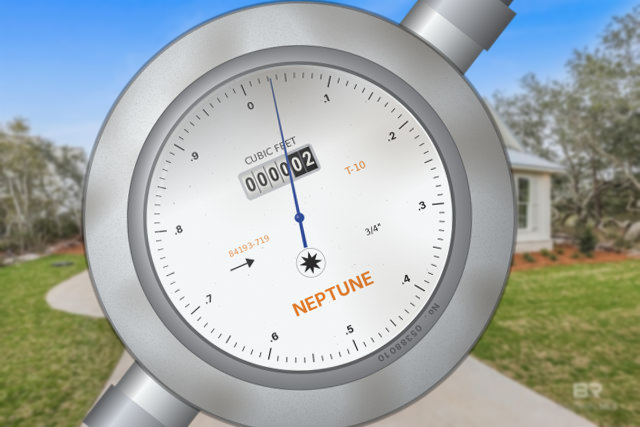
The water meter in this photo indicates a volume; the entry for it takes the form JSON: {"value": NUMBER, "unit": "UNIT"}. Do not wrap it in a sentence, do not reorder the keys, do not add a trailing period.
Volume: {"value": 2.03, "unit": "ft³"}
